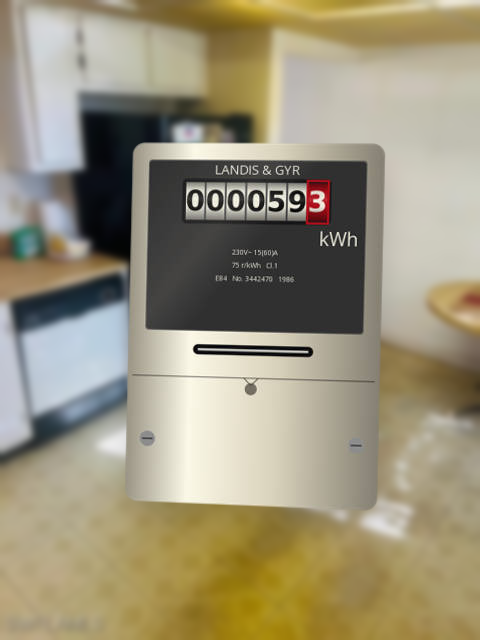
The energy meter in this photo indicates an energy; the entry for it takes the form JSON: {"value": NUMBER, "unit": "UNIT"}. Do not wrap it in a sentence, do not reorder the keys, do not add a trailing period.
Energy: {"value": 59.3, "unit": "kWh"}
